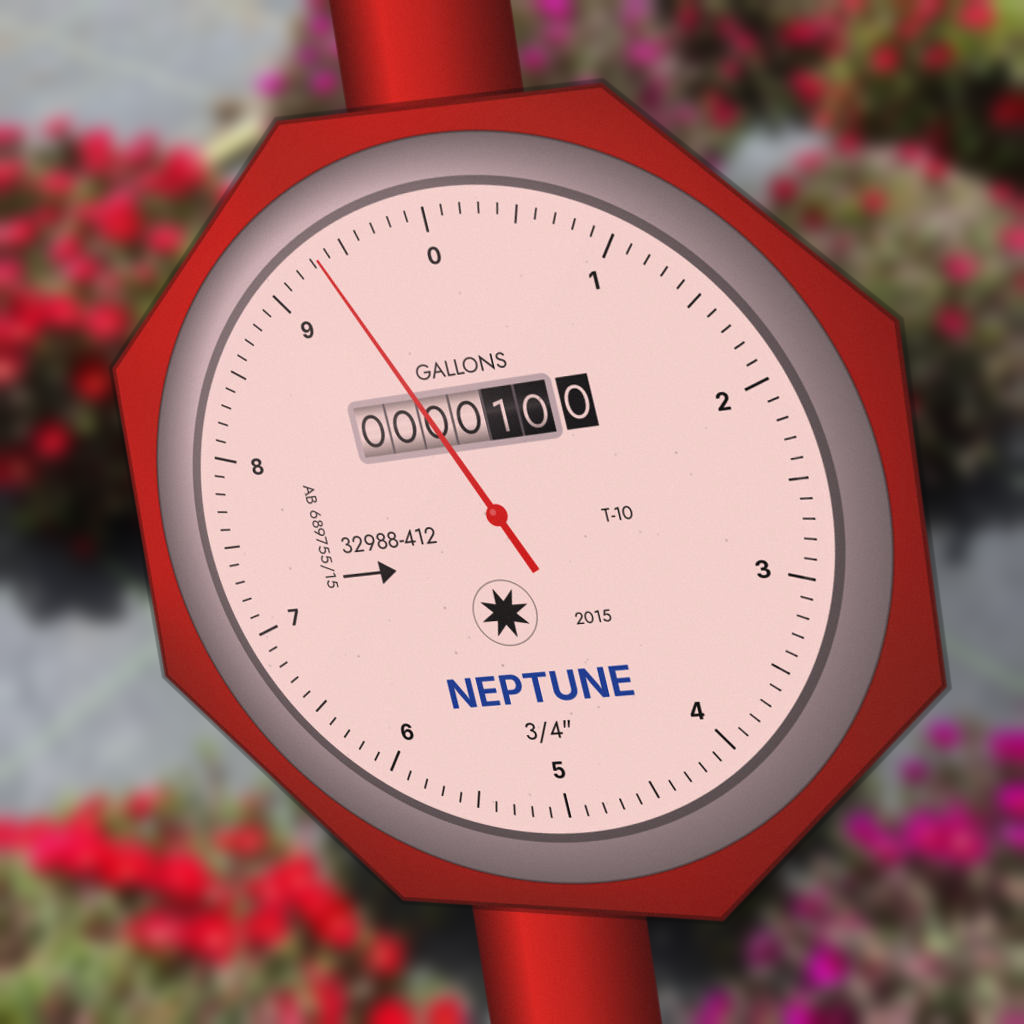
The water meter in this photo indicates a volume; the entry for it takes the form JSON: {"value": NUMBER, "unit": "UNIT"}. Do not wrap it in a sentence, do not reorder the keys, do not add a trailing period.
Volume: {"value": 99.3, "unit": "gal"}
